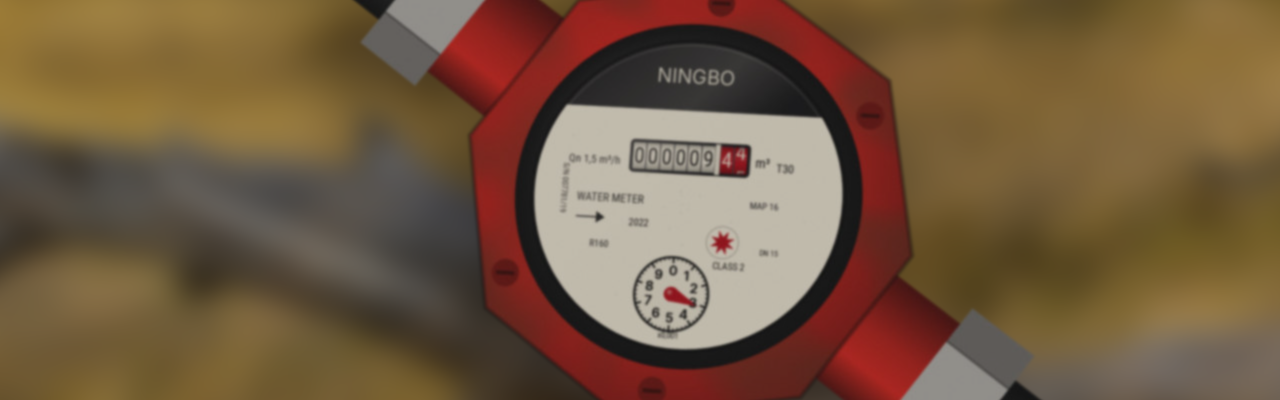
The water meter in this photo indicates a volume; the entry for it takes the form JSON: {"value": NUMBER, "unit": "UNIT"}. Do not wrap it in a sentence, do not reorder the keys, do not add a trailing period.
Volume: {"value": 9.443, "unit": "m³"}
